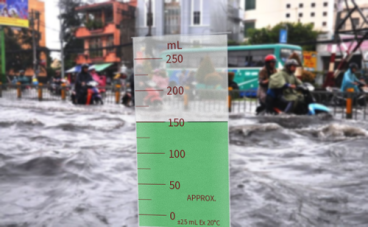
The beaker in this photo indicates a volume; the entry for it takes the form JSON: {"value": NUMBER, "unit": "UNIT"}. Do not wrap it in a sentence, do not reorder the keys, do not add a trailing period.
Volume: {"value": 150, "unit": "mL"}
